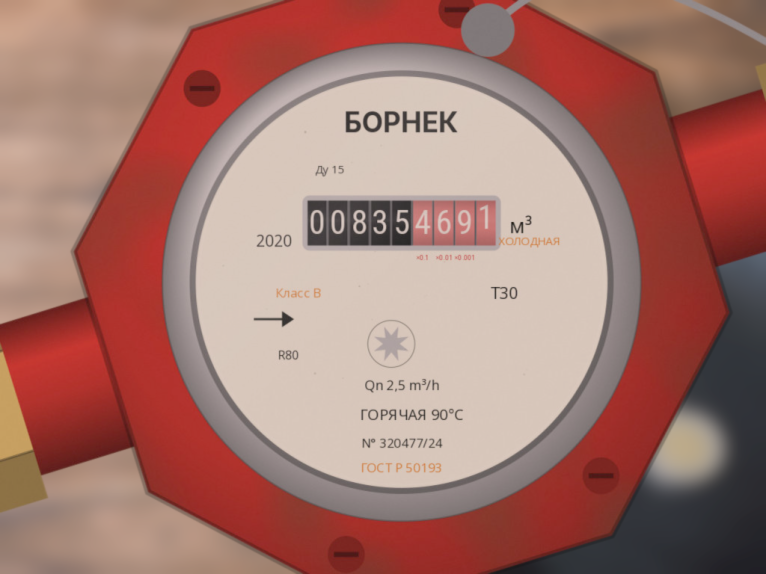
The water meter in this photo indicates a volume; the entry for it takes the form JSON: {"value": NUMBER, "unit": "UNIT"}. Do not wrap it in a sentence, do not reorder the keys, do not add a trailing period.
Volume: {"value": 835.4691, "unit": "m³"}
